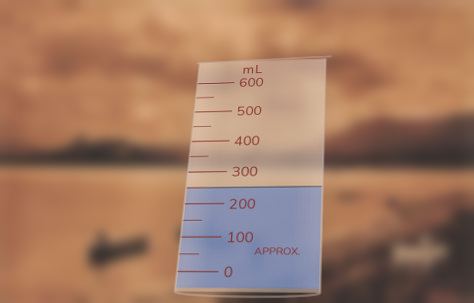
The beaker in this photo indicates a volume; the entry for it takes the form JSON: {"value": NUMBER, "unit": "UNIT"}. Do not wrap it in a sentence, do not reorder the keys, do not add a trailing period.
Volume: {"value": 250, "unit": "mL"}
